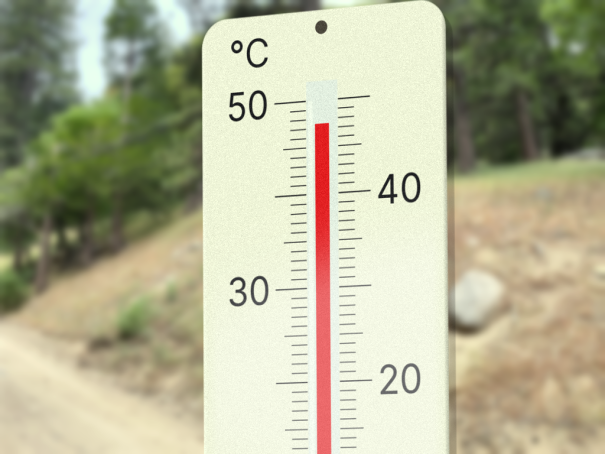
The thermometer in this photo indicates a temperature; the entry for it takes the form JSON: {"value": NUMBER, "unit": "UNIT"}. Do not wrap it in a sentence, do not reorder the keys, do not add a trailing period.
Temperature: {"value": 47.5, "unit": "°C"}
